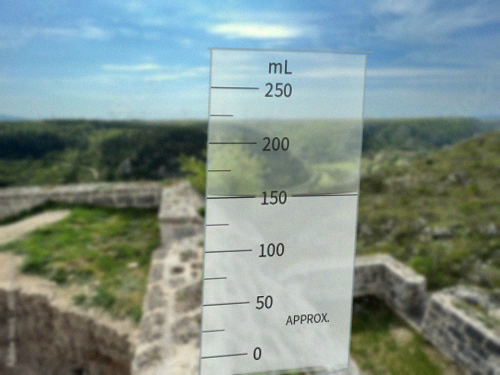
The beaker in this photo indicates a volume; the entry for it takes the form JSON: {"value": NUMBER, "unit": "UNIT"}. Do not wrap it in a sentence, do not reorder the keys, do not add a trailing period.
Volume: {"value": 150, "unit": "mL"}
